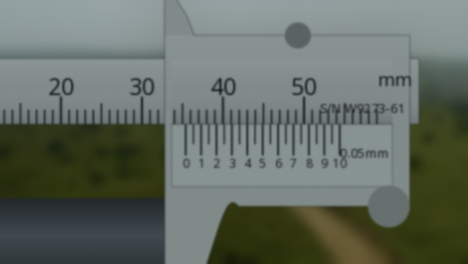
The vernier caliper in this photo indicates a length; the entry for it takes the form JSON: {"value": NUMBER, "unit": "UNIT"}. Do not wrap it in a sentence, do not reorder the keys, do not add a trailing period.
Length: {"value": 35.4, "unit": "mm"}
